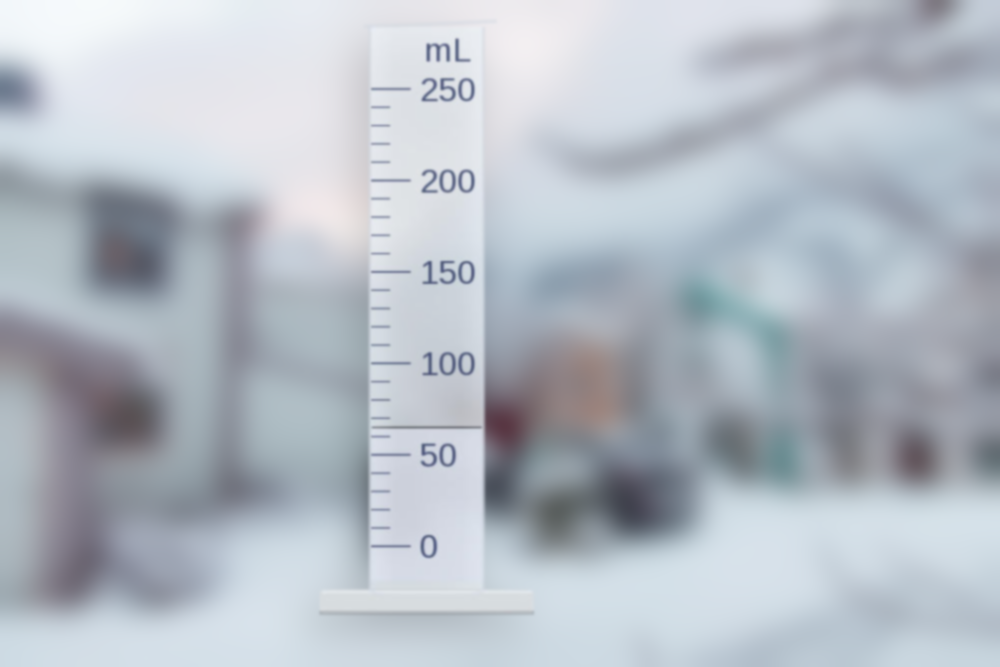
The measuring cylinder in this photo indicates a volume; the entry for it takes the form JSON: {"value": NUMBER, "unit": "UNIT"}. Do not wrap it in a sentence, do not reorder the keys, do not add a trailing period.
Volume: {"value": 65, "unit": "mL"}
